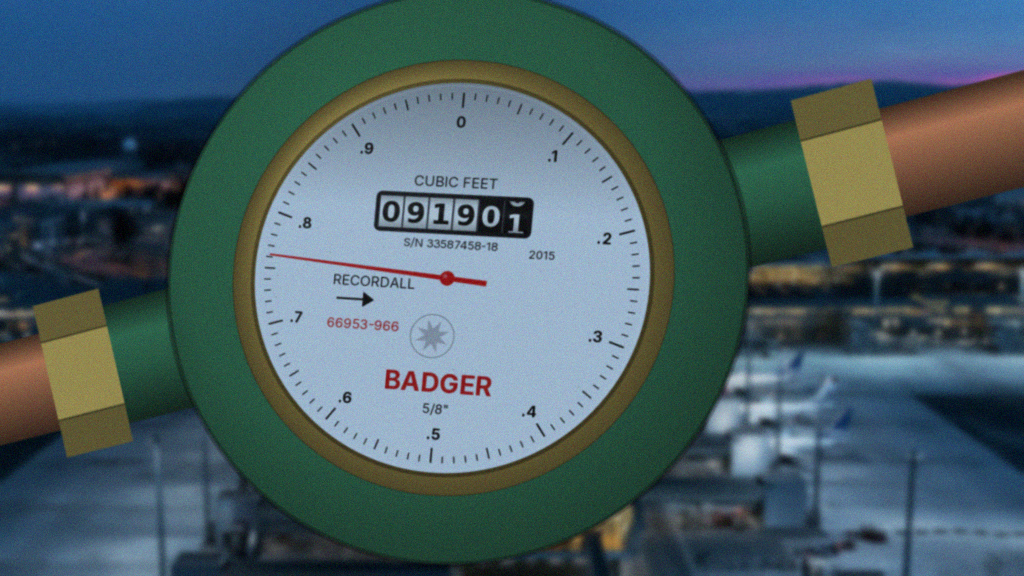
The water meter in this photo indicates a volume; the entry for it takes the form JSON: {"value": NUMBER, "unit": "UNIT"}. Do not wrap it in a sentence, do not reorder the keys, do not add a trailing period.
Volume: {"value": 91900.76, "unit": "ft³"}
